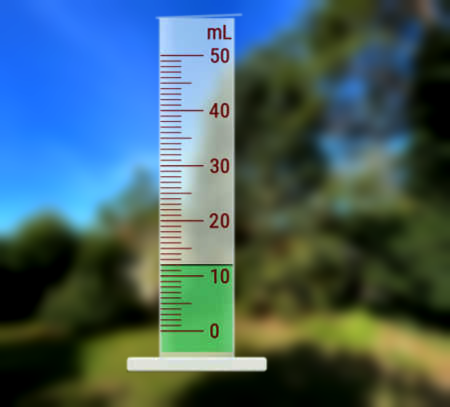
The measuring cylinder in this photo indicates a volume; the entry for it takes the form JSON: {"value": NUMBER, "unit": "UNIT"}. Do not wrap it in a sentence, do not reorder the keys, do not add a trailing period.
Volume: {"value": 12, "unit": "mL"}
